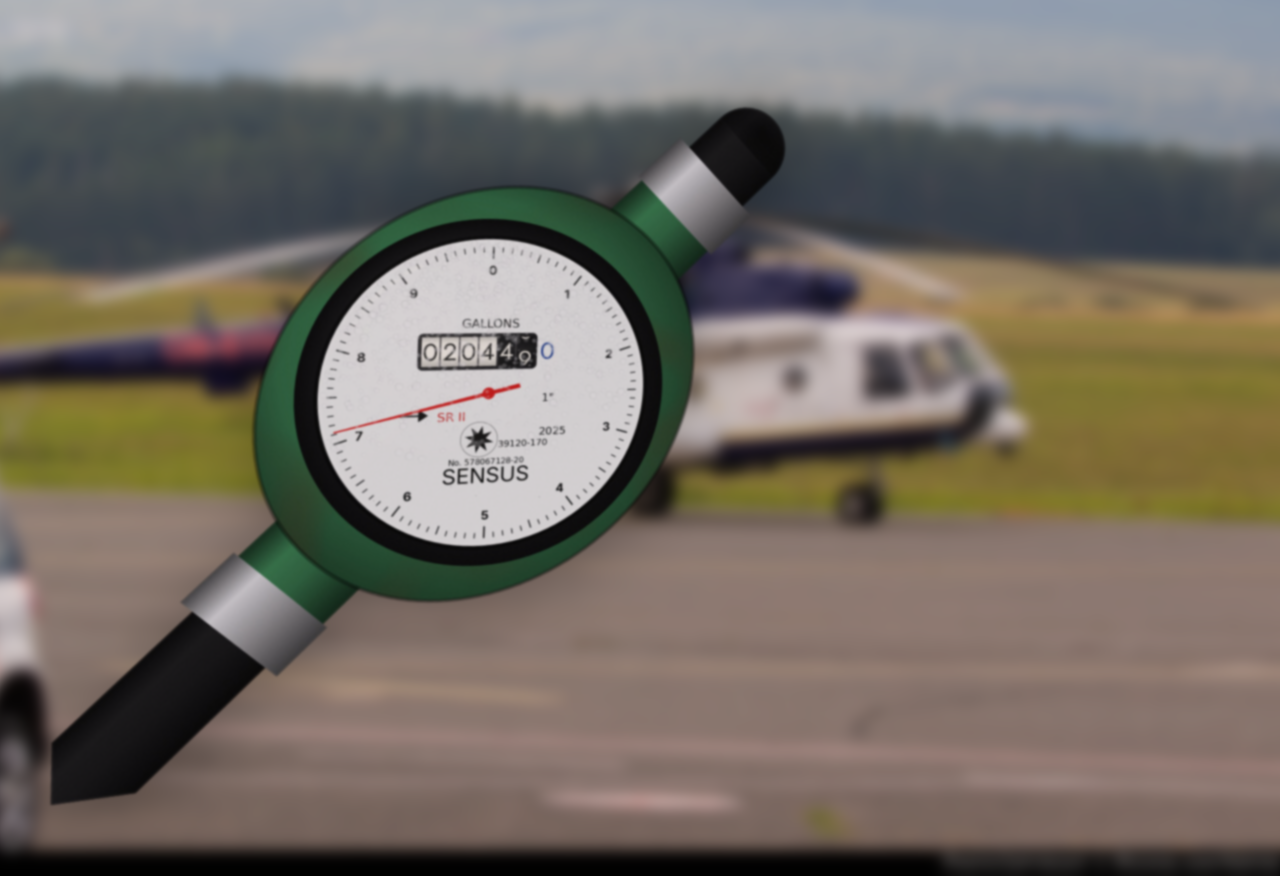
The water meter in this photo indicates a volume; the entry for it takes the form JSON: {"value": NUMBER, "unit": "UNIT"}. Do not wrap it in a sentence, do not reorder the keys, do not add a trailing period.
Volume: {"value": 204487.1, "unit": "gal"}
